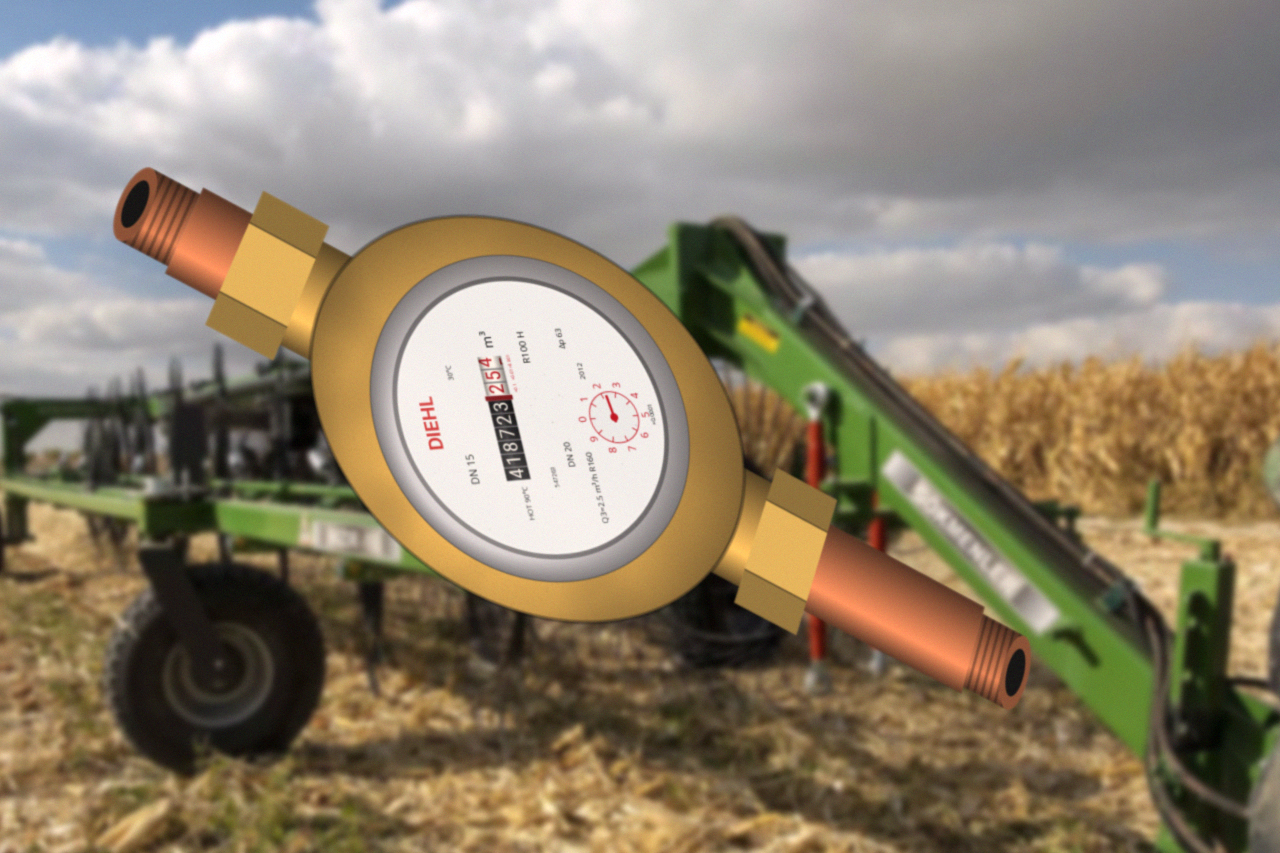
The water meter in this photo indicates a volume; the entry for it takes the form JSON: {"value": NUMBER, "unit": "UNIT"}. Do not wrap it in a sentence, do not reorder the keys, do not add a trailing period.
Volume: {"value": 418723.2542, "unit": "m³"}
